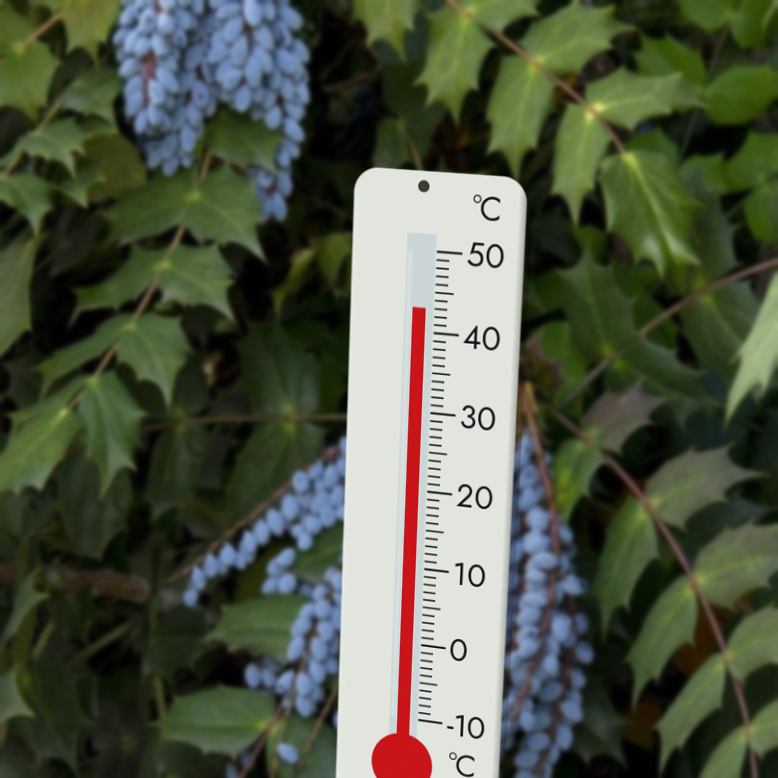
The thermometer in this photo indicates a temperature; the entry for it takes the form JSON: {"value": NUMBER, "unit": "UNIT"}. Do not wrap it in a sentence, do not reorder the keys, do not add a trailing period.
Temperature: {"value": 43, "unit": "°C"}
